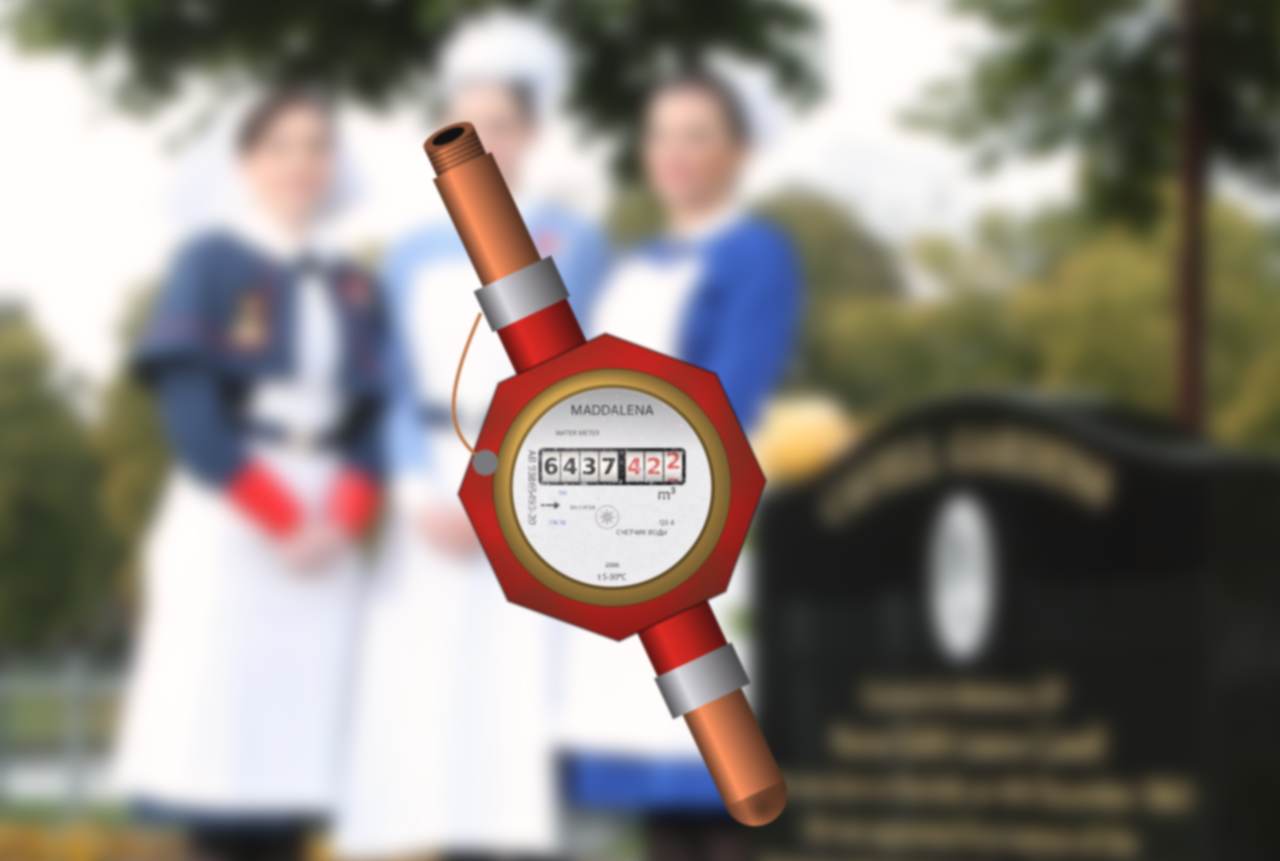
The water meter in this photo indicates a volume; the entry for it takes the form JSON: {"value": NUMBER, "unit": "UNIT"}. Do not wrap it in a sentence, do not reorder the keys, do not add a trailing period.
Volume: {"value": 6437.422, "unit": "m³"}
